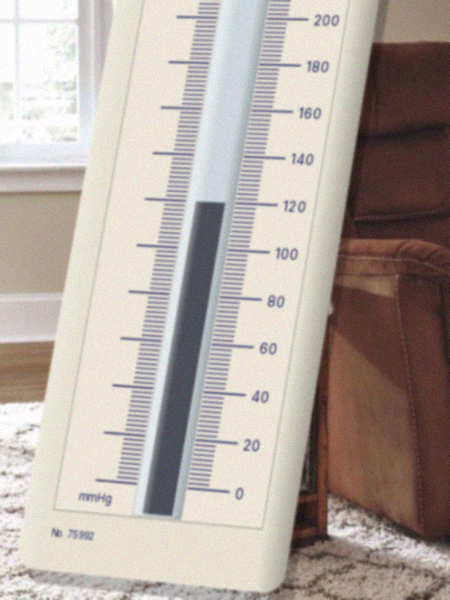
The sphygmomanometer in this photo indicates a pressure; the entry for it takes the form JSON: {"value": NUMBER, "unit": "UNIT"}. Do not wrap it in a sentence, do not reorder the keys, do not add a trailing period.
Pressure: {"value": 120, "unit": "mmHg"}
